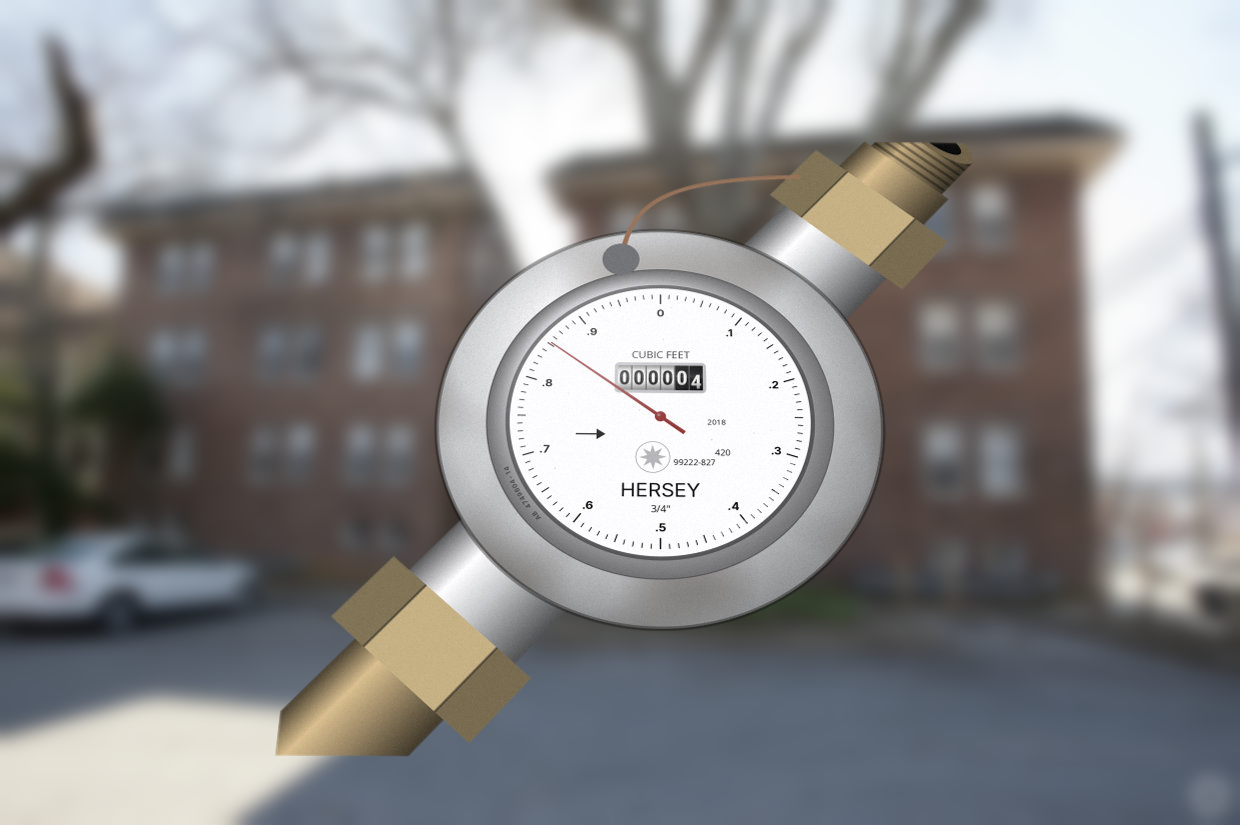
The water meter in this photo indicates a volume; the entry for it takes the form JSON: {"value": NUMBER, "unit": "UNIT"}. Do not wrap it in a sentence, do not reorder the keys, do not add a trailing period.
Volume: {"value": 3.85, "unit": "ft³"}
